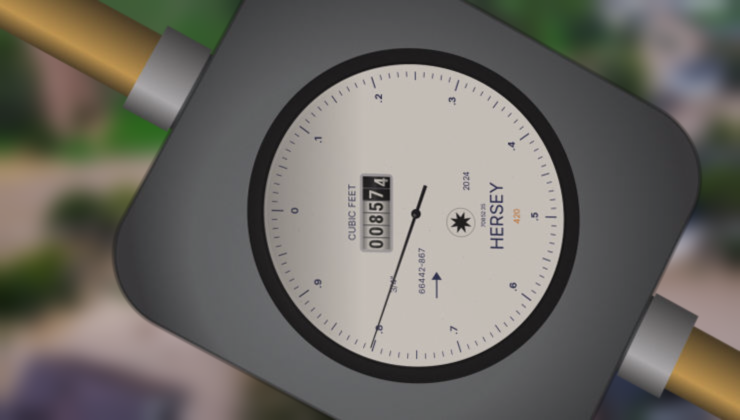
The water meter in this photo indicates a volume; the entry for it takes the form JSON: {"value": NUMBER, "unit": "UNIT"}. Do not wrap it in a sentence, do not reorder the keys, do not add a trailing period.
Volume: {"value": 8573.80, "unit": "ft³"}
